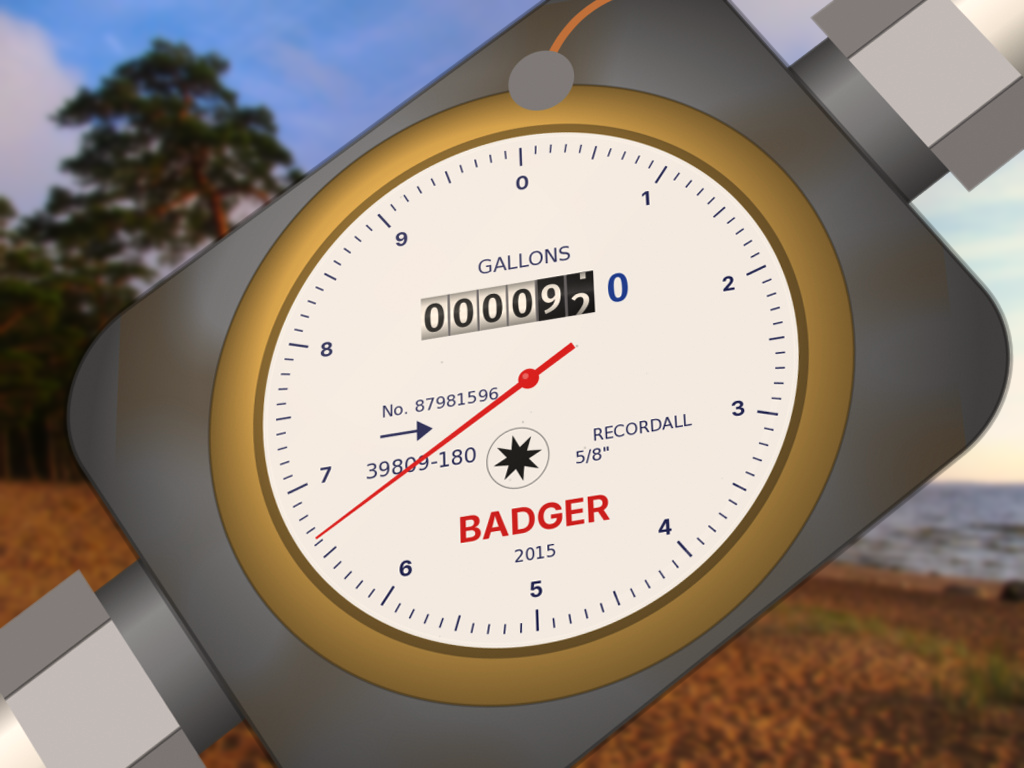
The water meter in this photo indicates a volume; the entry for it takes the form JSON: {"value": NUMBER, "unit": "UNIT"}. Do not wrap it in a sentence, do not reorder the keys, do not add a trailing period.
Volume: {"value": 916.6, "unit": "gal"}
